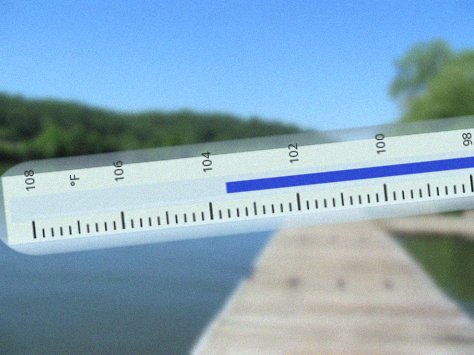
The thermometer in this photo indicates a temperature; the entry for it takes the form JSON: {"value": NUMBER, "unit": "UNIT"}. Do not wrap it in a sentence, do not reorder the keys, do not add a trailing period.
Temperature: {"value": 103.6, "unit": "°F"}
